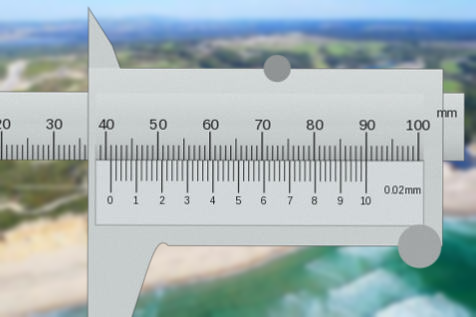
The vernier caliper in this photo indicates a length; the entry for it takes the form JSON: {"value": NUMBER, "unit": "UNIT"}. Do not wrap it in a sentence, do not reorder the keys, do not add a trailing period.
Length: {"value": 41.0, "unit": "mm"}
